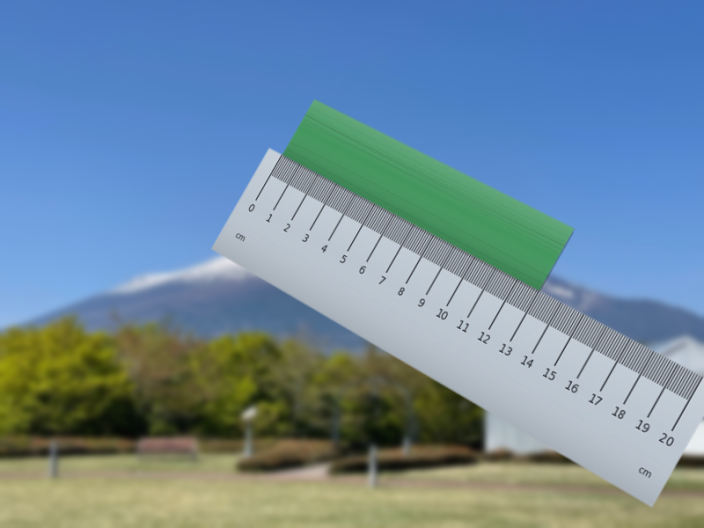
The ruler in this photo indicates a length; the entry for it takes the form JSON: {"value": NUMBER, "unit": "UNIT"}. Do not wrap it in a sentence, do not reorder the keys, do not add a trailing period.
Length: {"value": 13, "unit": "cm"}
